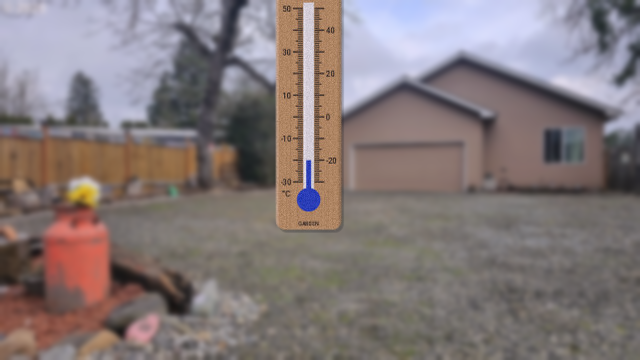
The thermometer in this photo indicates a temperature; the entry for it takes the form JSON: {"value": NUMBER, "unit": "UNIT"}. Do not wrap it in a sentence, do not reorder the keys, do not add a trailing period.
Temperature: {"value": -20, "unit": "°C"}
